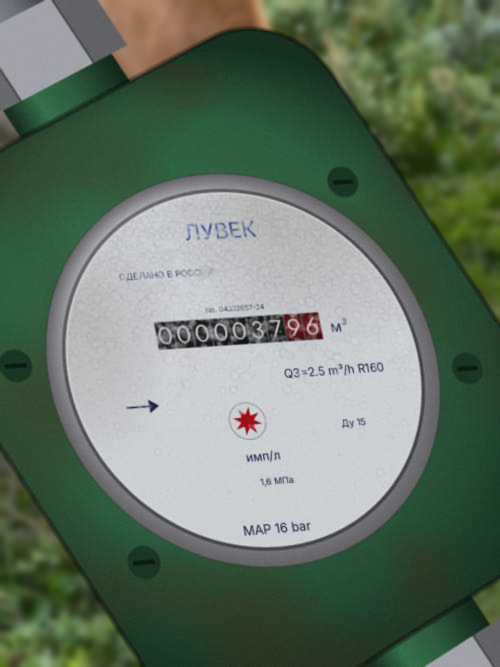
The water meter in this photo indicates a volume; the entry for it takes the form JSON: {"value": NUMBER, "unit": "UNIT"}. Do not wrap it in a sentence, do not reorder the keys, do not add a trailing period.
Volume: {"value": 37.96, "unit": "m³"}
